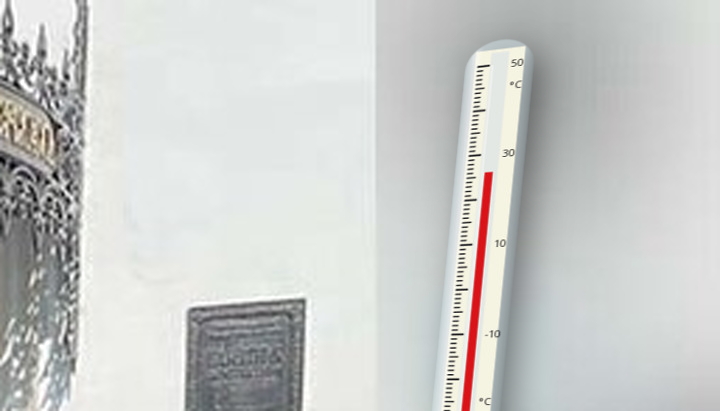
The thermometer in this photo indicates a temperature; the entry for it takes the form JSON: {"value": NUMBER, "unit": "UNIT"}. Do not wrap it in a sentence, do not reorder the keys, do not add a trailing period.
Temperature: {"value": 26, "unit": "°C"}
